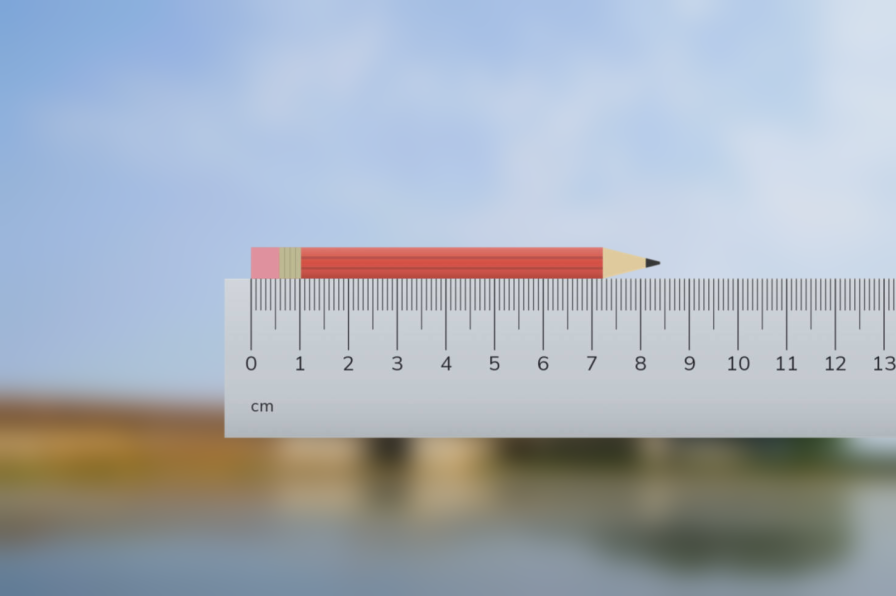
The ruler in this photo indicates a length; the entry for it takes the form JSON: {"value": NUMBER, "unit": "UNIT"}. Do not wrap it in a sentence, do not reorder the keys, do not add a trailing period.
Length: {"value": 8.4, "unit": "cm"}
